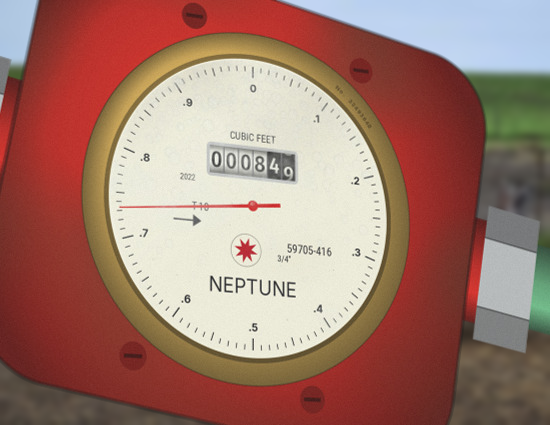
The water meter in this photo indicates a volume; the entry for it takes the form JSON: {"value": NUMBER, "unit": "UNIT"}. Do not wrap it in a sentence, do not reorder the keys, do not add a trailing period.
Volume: {"value": 848.73, "unit": "ft³"}
